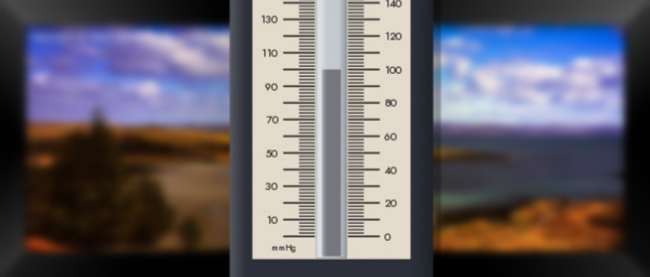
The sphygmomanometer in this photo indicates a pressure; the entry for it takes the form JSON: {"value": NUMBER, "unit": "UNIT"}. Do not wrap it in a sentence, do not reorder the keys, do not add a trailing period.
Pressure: {"value": 100, "unit": "mmHg"}
